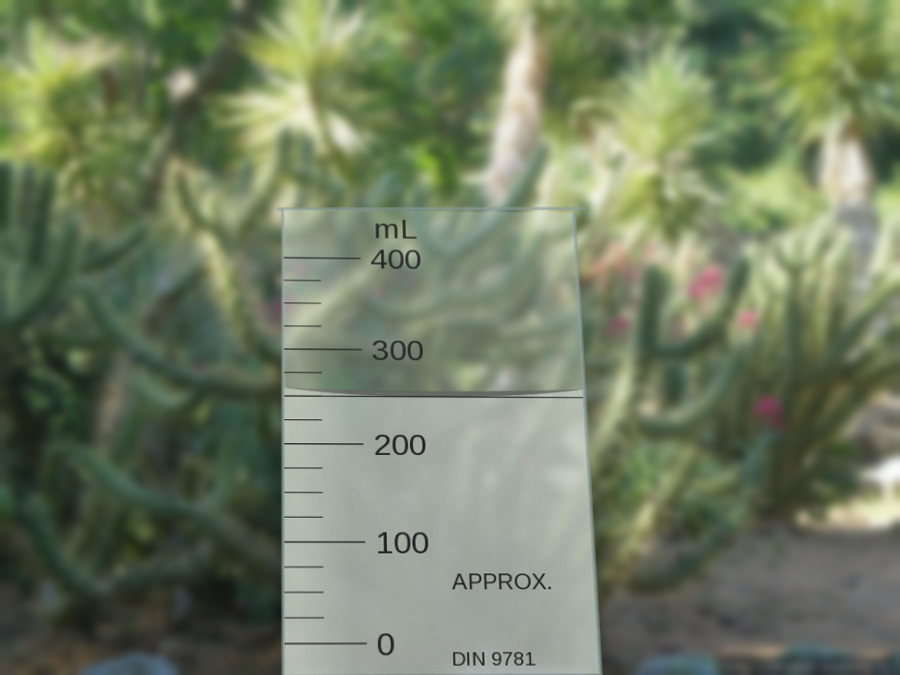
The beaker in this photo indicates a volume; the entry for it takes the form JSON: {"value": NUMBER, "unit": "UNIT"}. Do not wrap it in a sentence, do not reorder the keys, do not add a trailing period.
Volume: {"value": 250, "unit": "mL"}
